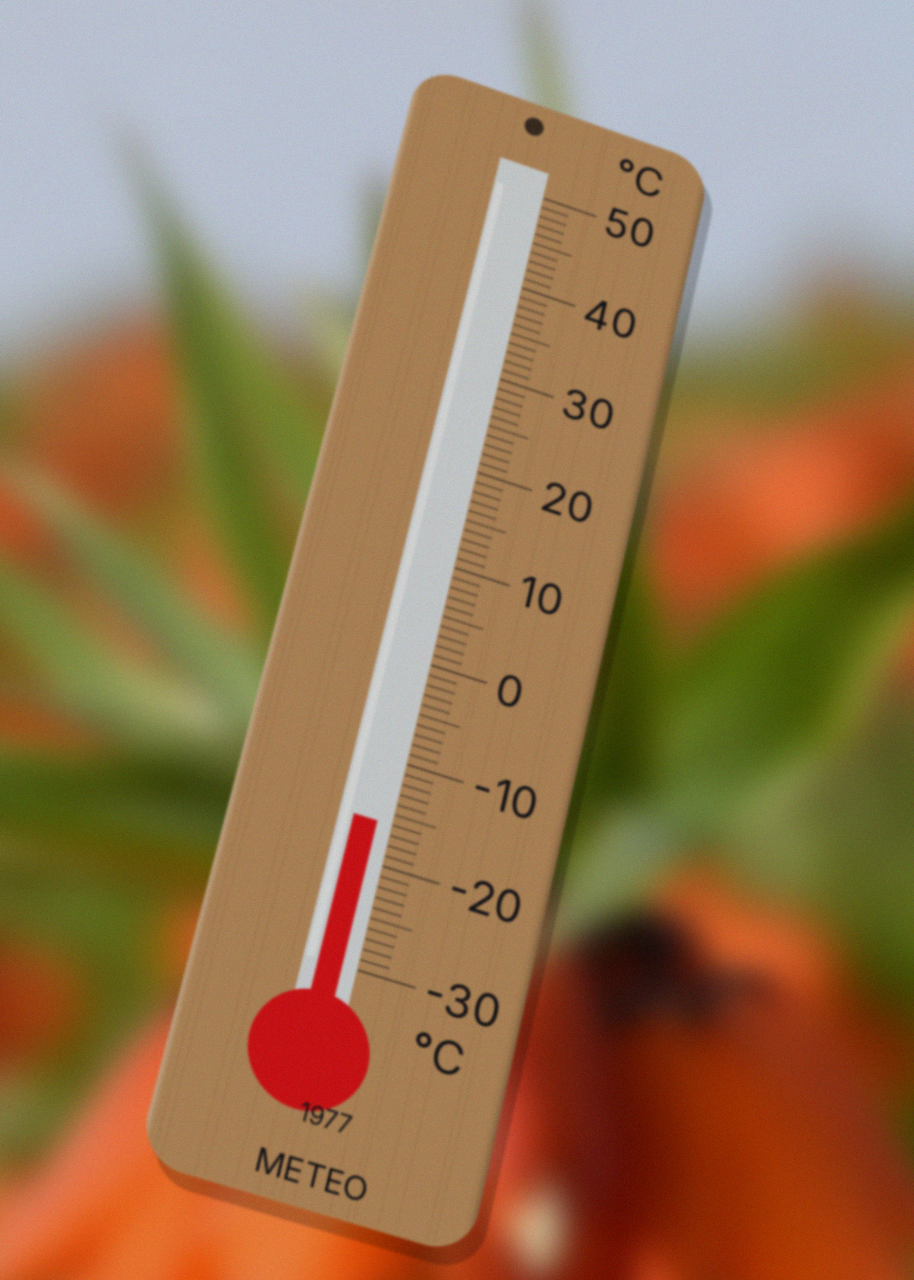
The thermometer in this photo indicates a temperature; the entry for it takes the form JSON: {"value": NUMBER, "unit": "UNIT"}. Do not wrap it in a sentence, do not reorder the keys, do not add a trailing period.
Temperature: {"value": -16, "unit": "°C"}
